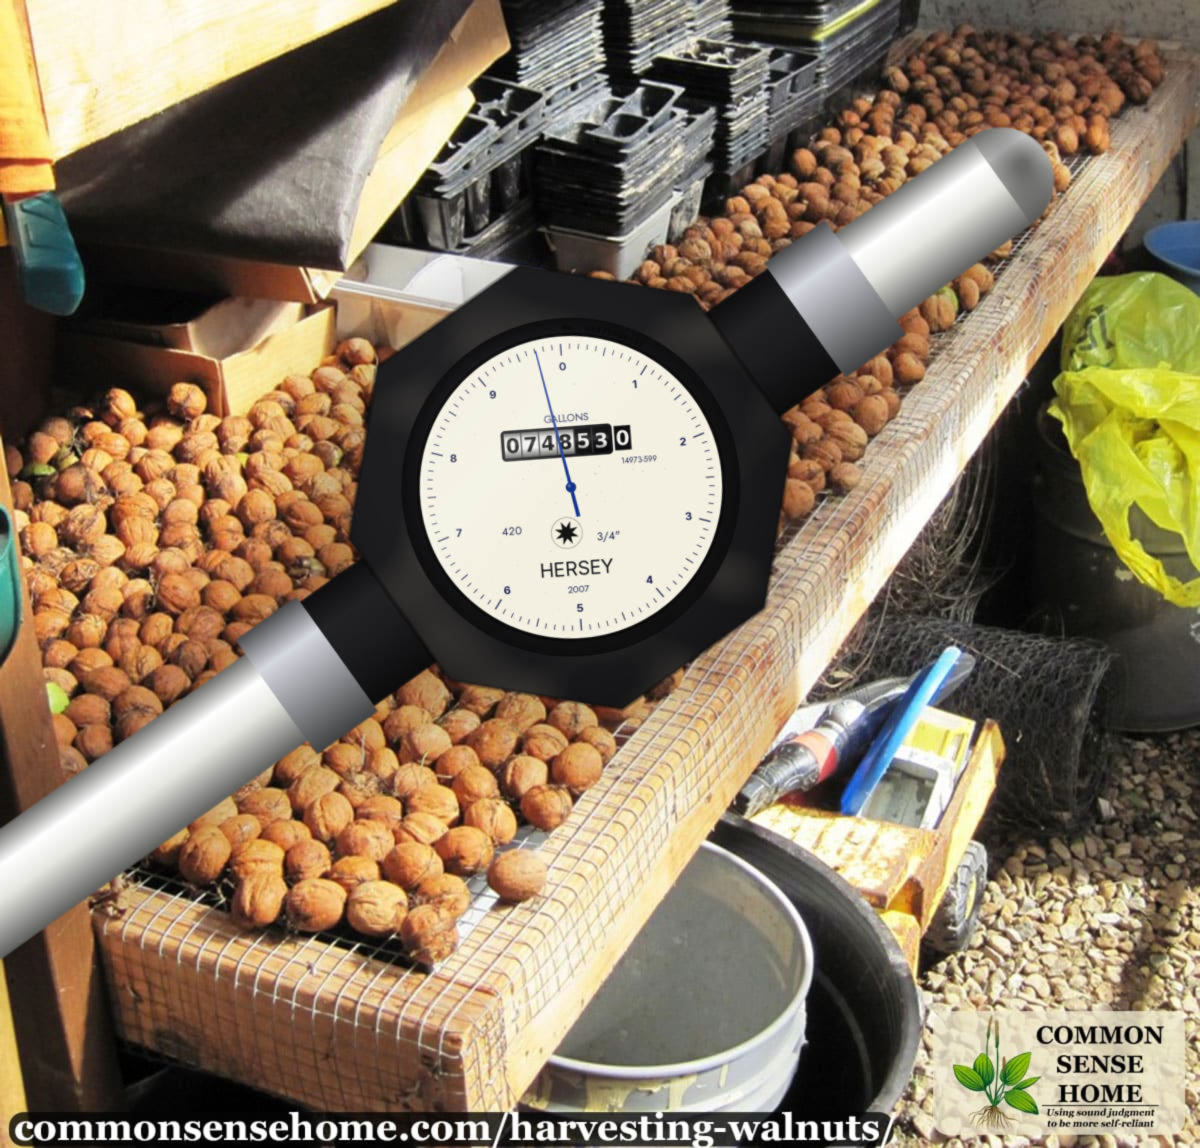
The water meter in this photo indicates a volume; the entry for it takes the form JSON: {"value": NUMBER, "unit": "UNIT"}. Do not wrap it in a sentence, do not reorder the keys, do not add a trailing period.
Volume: {"value": 748529.7, "unit": "gal"}
